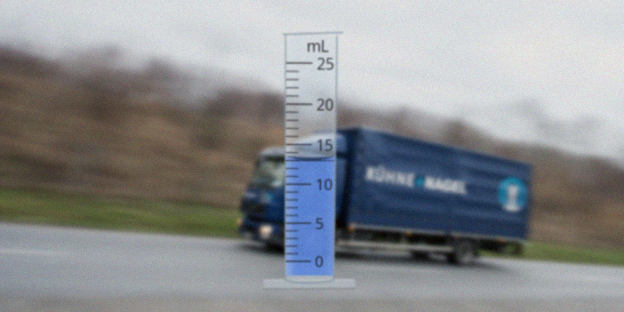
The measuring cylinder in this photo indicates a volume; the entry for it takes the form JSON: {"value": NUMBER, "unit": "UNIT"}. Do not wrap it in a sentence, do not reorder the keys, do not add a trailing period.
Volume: {"value": 13, "unit": "mL"}
